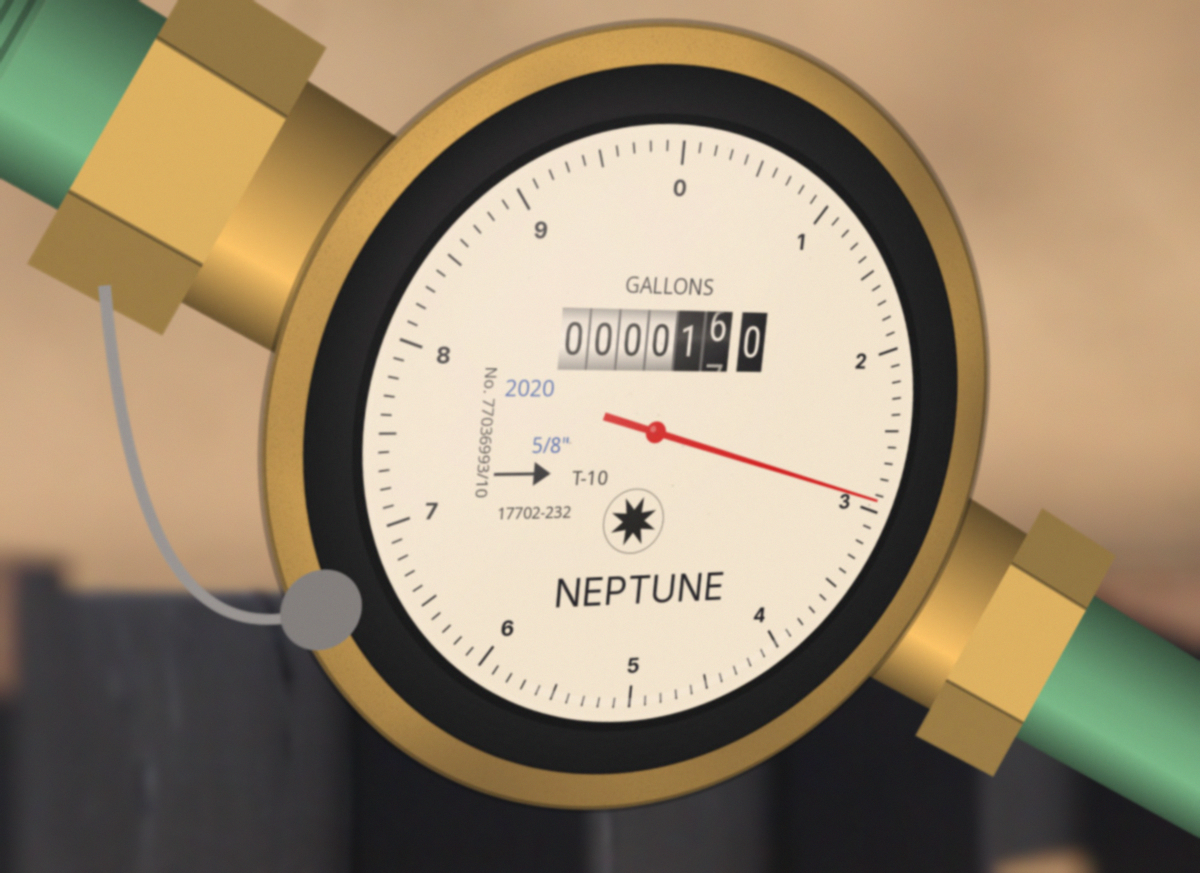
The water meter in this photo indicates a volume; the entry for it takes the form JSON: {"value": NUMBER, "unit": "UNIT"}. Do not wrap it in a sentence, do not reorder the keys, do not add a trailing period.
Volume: {"value": 162.9, "unit": "gal"}
